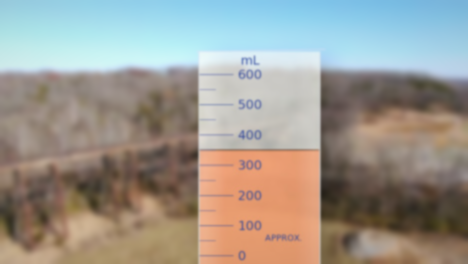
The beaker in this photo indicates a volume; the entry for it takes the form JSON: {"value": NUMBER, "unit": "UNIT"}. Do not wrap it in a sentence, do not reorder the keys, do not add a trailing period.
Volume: {"value": 350, "unit": "mL"}
